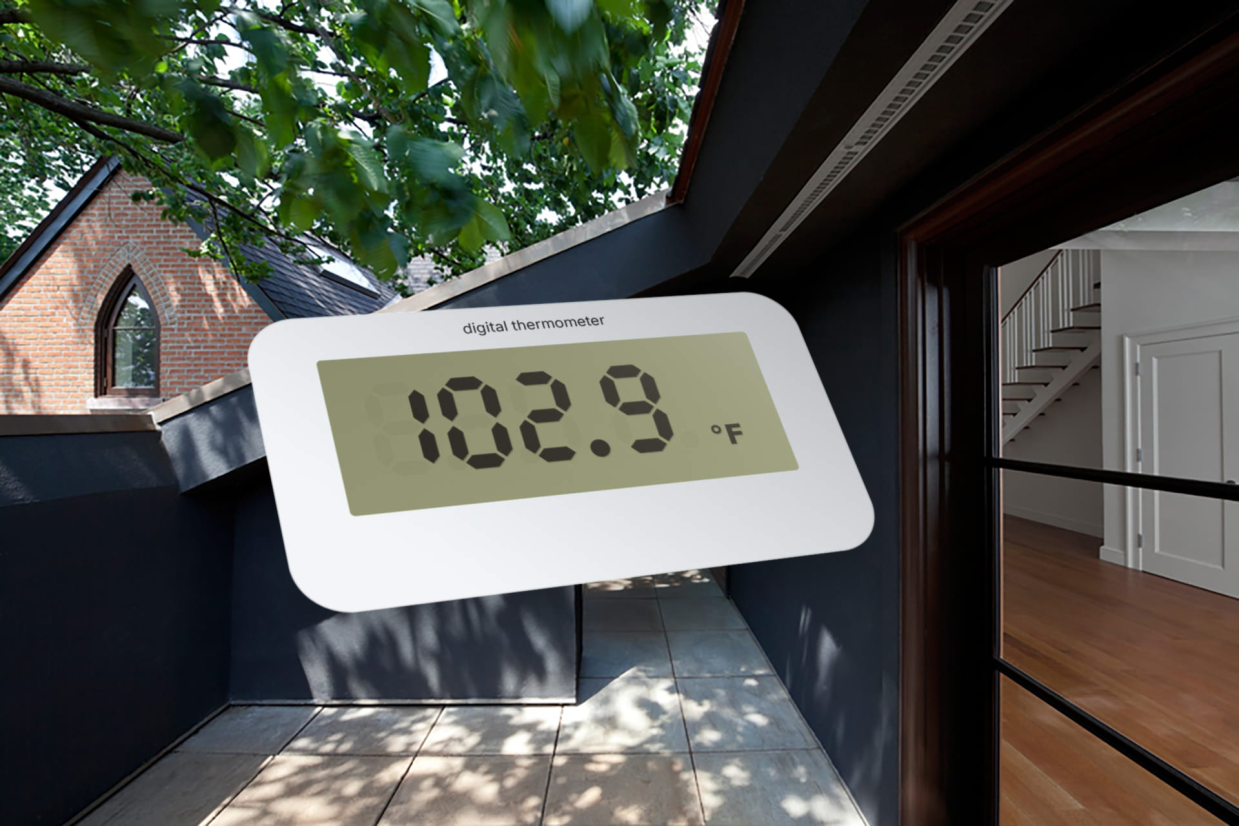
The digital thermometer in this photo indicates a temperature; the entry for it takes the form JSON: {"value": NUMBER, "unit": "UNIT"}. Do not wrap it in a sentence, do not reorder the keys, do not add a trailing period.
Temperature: {"value": 102.9, "unit": "°F"}
